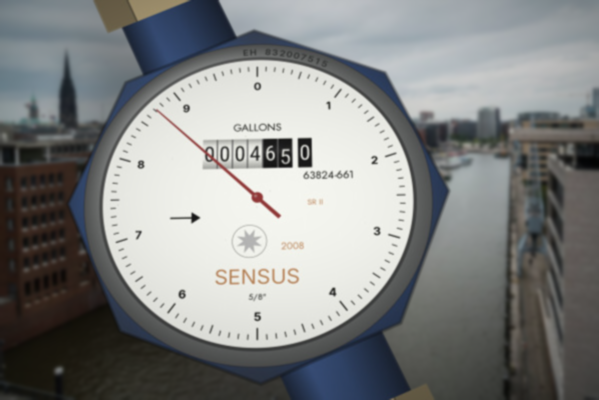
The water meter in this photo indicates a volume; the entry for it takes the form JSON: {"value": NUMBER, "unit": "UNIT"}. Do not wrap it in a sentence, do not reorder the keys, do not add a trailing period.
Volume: {"value": 4648.7, "unit": "gal"}
